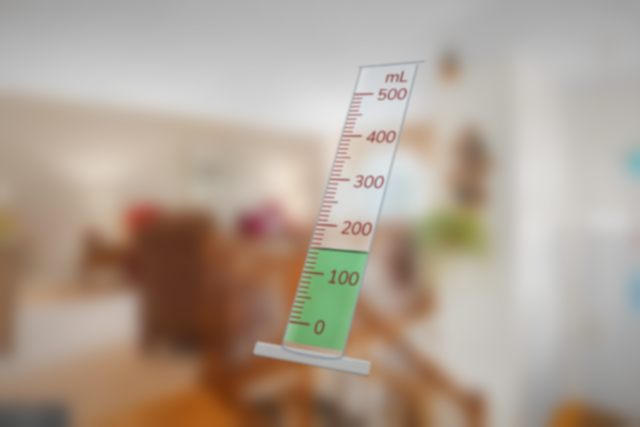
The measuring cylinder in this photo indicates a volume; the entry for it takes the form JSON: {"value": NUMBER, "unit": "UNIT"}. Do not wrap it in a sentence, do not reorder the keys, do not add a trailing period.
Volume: {"value": 150, "unit": "mL"}
